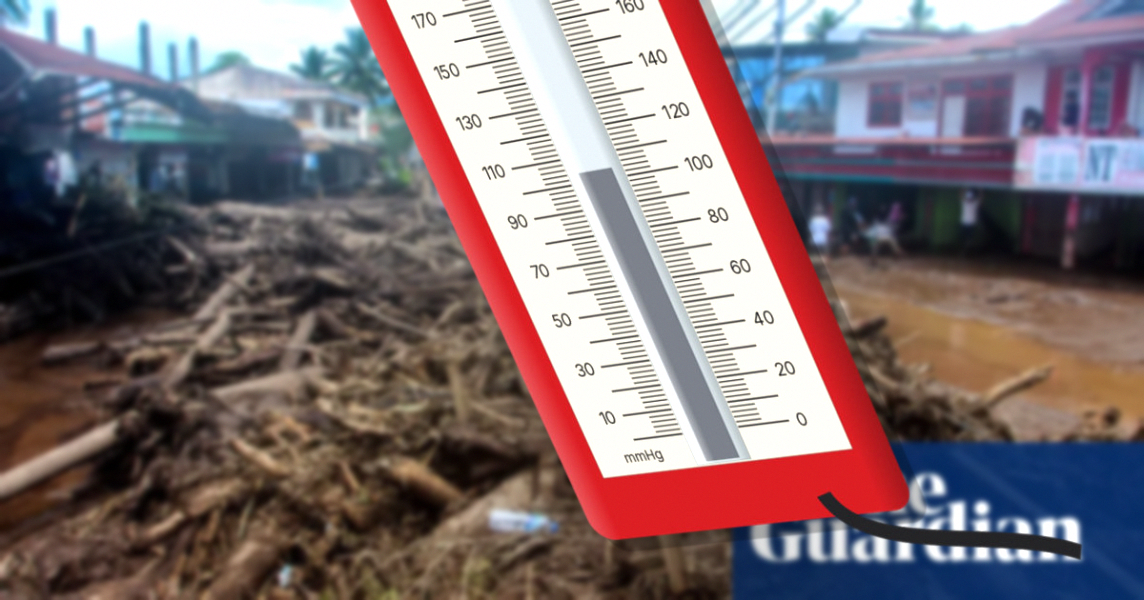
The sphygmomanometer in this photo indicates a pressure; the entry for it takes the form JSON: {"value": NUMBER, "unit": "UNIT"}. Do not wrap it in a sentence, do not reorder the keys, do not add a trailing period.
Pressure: {"value": 104, "unit": "mmHg"}
